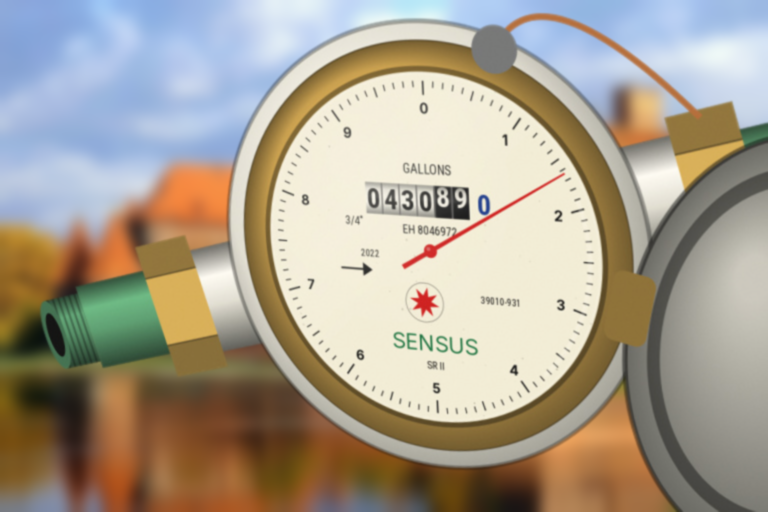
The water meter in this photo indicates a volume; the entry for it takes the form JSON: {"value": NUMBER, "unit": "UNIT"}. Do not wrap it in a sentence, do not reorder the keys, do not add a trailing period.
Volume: {"value": 430891.6, "unit": "gal"}
